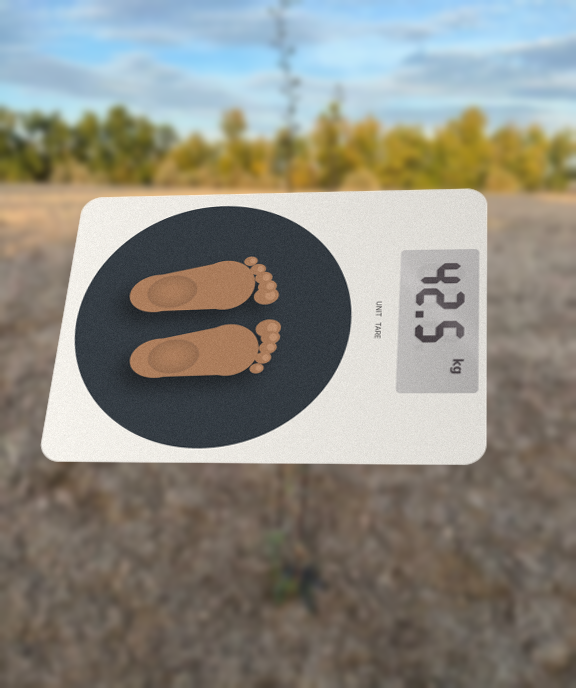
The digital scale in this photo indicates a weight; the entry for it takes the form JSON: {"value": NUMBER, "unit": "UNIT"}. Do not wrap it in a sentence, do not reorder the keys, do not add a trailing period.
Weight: {"value": 42.5, "unit": "kg"}
